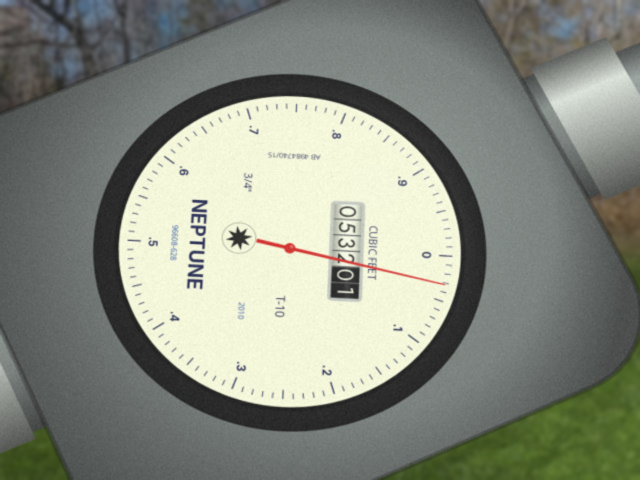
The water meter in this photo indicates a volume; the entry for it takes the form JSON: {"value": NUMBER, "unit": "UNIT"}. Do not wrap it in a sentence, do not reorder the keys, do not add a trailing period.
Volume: {"value": 53201.03, "unit": "ft³"}
